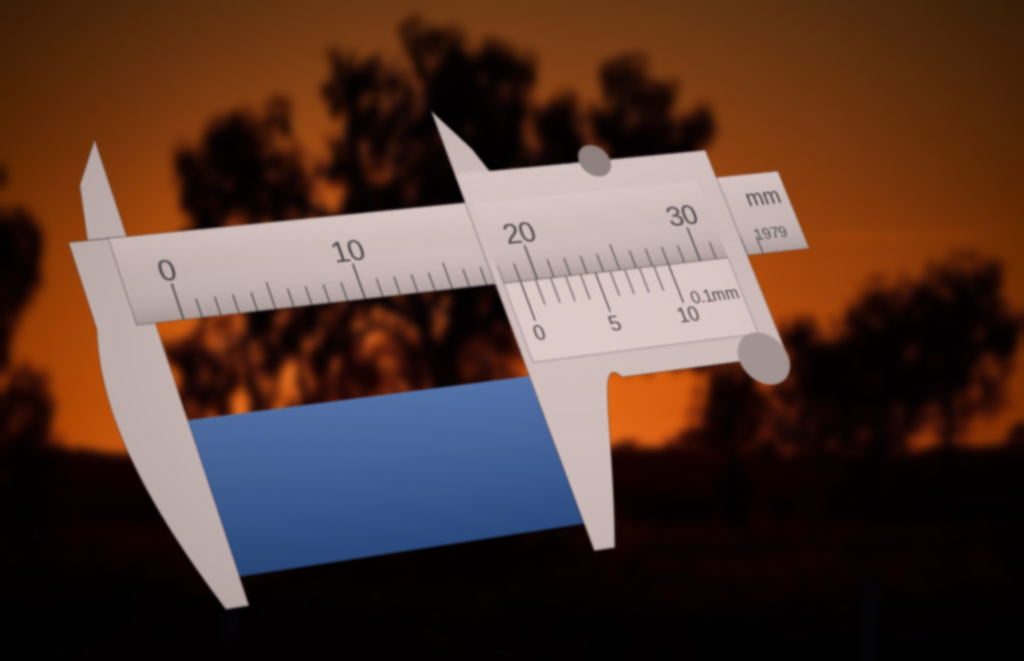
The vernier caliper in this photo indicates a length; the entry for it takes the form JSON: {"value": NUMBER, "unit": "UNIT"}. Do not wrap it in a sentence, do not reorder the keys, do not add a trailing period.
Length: {"value": 19.0, "unit": "mm"}
